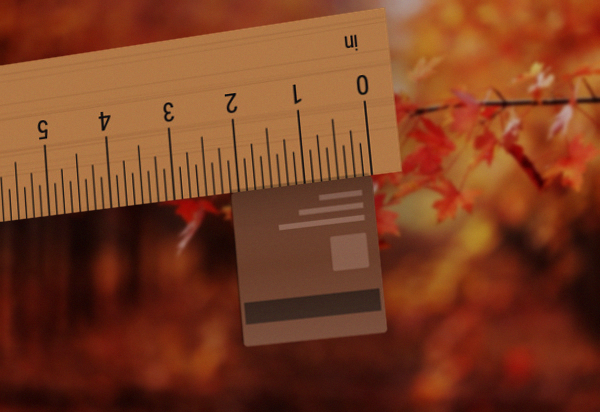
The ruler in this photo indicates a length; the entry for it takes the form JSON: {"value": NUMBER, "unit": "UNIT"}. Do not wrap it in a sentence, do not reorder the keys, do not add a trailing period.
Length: {"value": 2.125, "unit": "in"}
